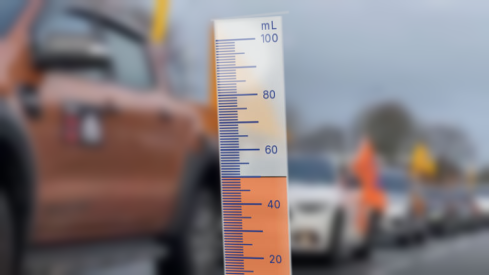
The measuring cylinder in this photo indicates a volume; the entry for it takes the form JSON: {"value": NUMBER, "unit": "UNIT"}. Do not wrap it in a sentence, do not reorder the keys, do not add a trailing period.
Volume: {"value": 50, "unit": "mL"}
